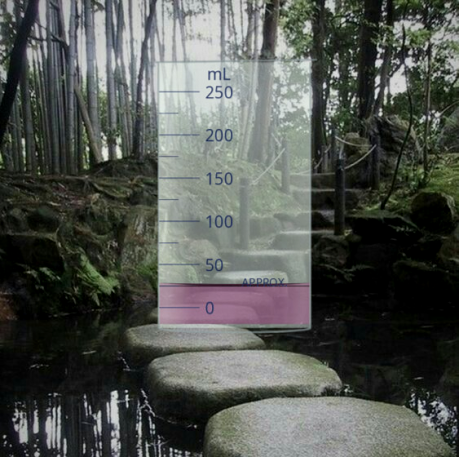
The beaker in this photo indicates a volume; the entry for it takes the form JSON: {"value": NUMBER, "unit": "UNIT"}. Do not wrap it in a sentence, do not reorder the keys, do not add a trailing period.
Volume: {"value": 25, "unit": "mL"}
